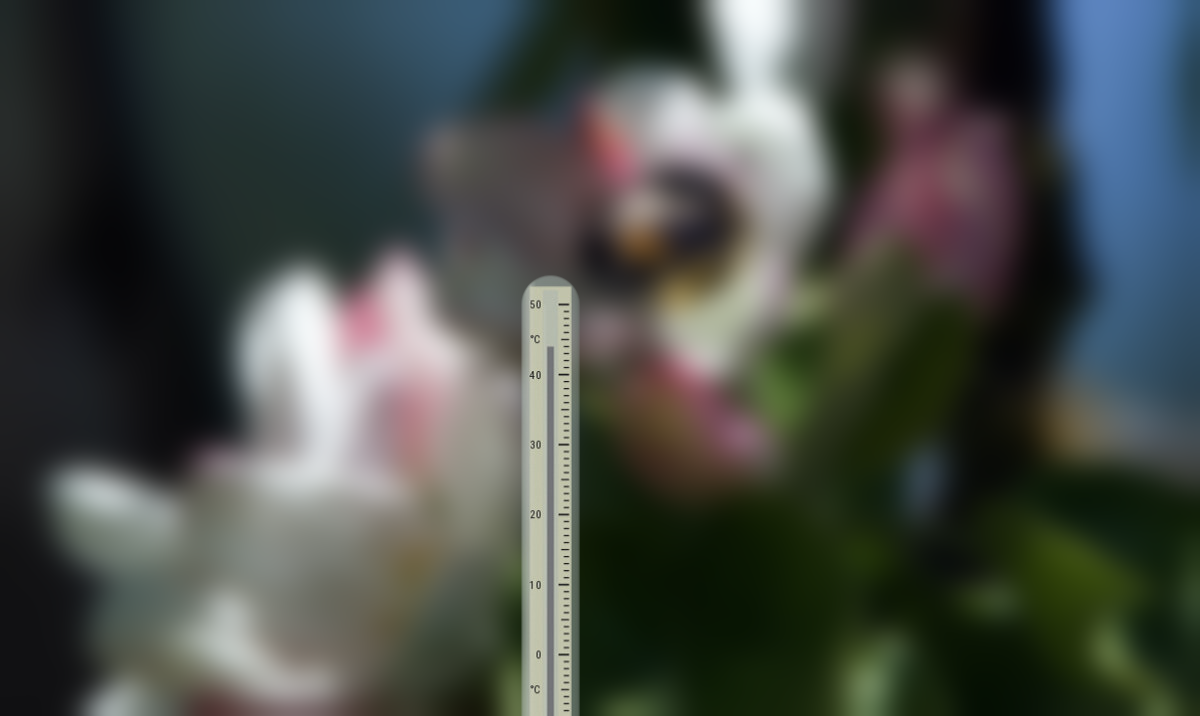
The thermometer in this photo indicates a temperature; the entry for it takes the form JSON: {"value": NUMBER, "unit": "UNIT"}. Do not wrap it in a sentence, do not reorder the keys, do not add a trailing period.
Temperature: {"value": 44, "unit": "°C"}
